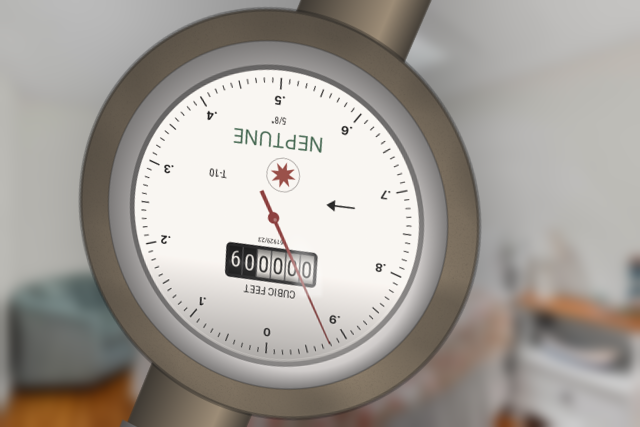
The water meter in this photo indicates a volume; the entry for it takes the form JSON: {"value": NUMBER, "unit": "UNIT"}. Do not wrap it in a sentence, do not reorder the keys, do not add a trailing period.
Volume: {"value": 8.92, "unit": "ft³"}
